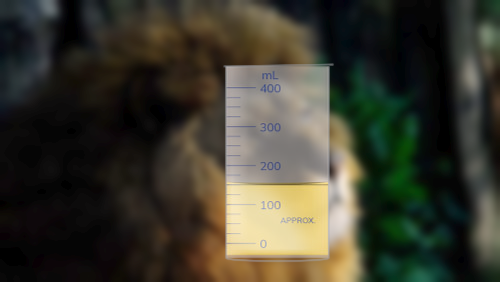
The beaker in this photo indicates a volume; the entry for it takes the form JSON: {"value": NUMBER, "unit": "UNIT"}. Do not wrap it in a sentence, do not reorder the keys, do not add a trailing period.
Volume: {"value": 150, "unit": "mL"}
